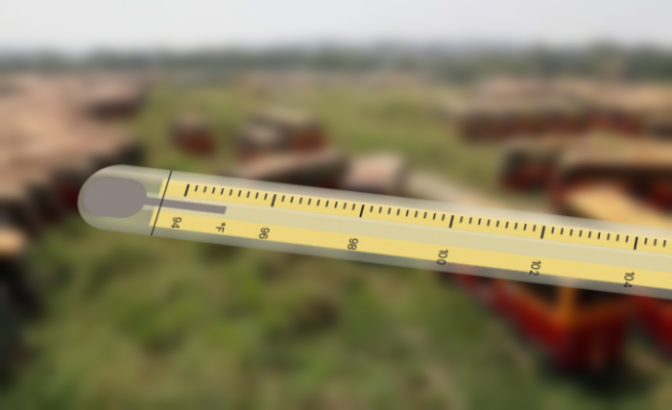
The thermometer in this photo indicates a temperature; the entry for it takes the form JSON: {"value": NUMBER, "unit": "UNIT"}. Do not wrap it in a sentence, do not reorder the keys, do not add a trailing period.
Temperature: {"value": 95, "unit": "°F"}
